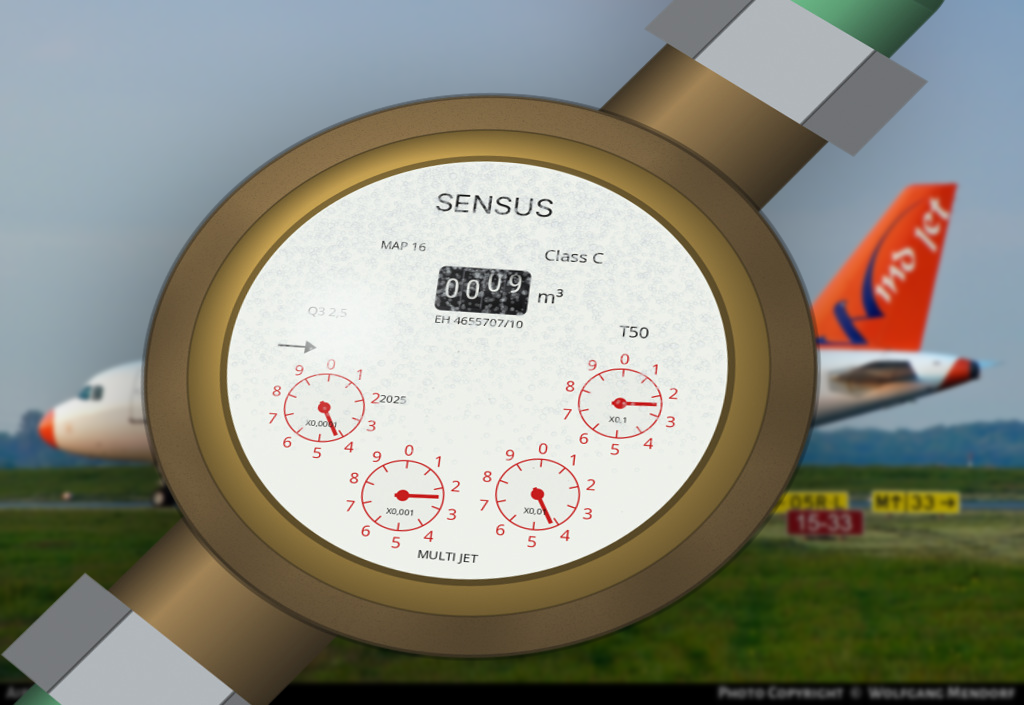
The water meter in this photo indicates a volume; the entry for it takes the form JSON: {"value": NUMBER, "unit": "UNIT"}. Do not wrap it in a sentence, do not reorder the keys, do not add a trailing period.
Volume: {"value": 9.2424, "unit": "m³"}
